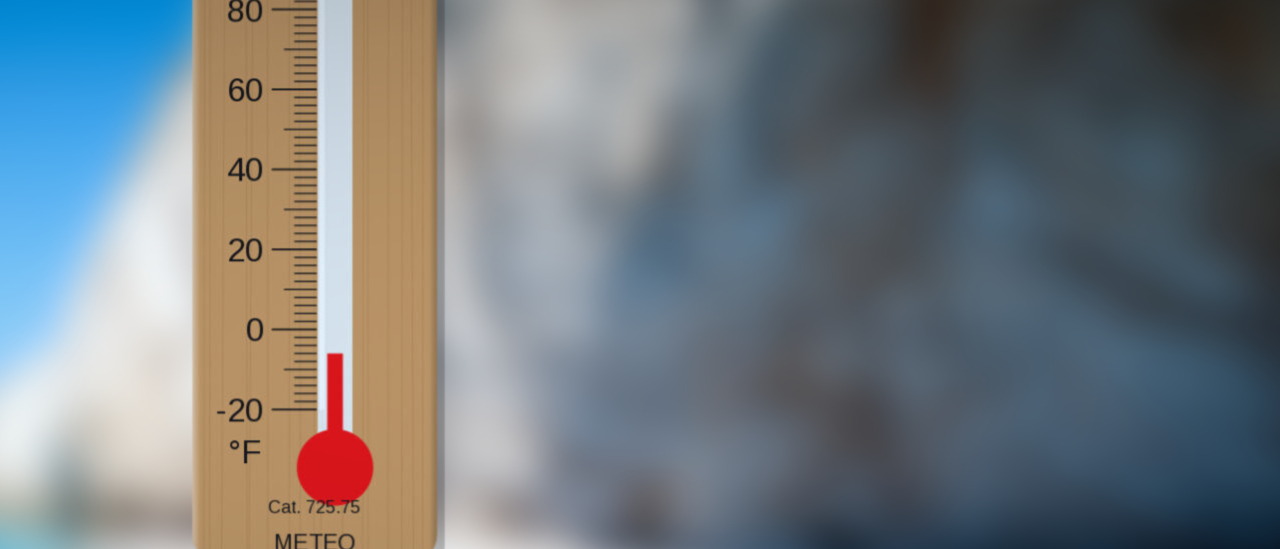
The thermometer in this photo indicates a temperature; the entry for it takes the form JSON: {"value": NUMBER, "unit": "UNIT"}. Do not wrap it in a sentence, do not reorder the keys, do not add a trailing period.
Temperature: {"value": -6, "unit": "°F"}
